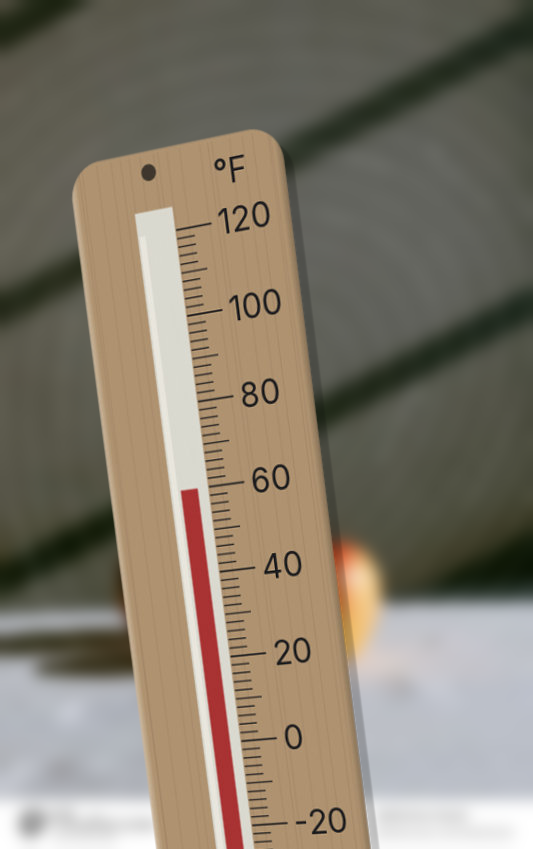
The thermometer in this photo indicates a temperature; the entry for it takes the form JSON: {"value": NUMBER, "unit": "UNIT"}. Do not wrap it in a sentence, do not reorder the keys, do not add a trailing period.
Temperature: {"value": 60, "unit": "°F"}
